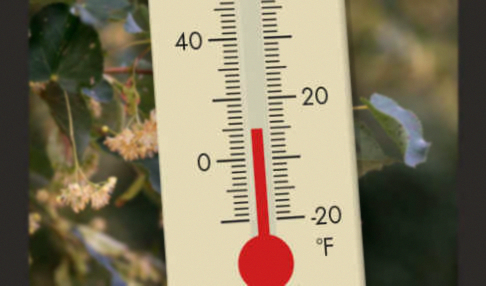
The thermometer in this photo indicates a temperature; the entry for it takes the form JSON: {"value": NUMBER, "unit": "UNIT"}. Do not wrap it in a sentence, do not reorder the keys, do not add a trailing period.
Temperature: {"value": 10, "unit": "°F"}
